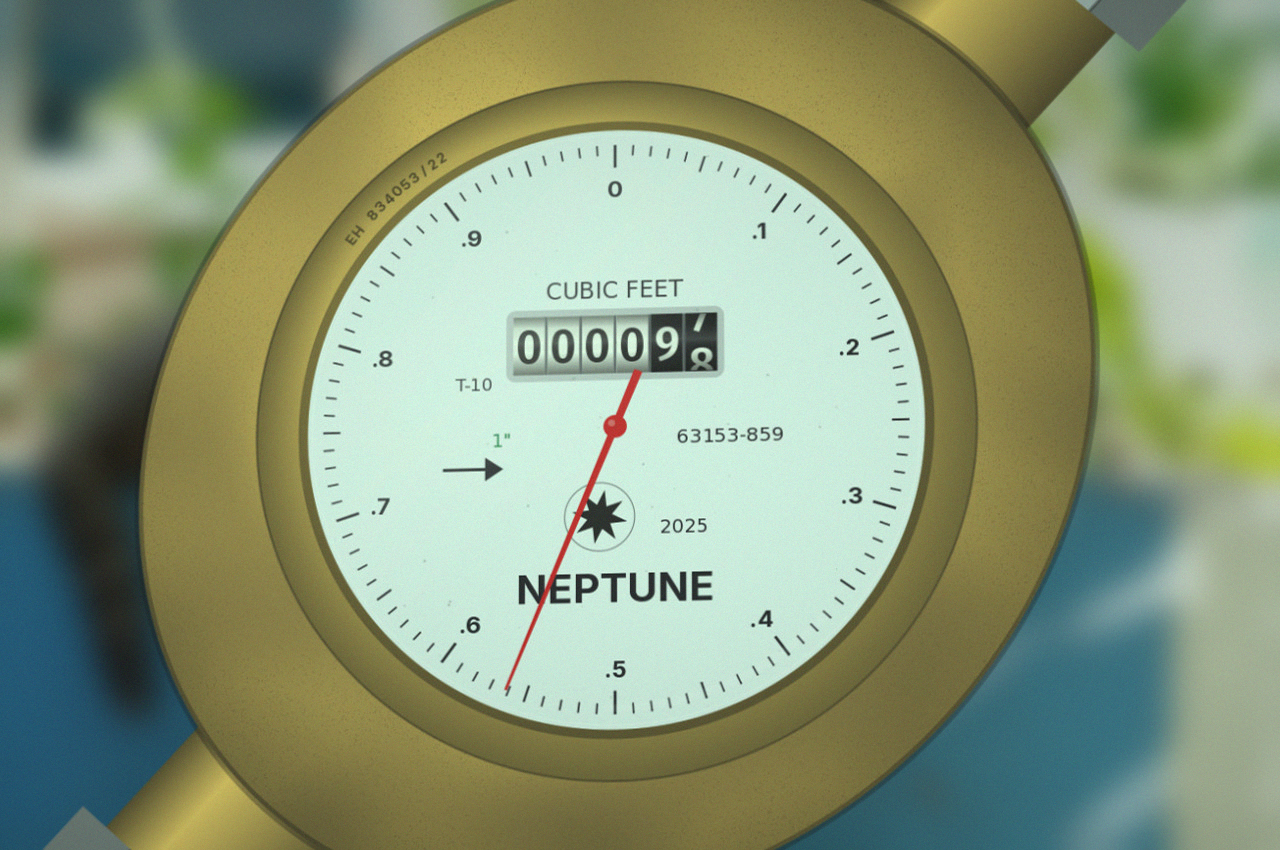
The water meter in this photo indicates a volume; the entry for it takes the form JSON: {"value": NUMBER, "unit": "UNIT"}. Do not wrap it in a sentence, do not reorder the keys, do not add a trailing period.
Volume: {"value": 97.56, "unit": "ft³"}
